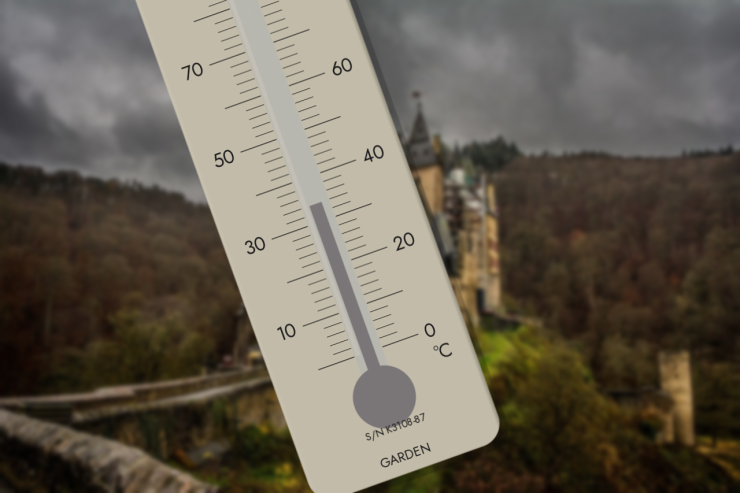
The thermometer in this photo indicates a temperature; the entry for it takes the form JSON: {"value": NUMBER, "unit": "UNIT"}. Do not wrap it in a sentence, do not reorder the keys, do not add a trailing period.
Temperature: {"value": 34, "unit": "°C"}
